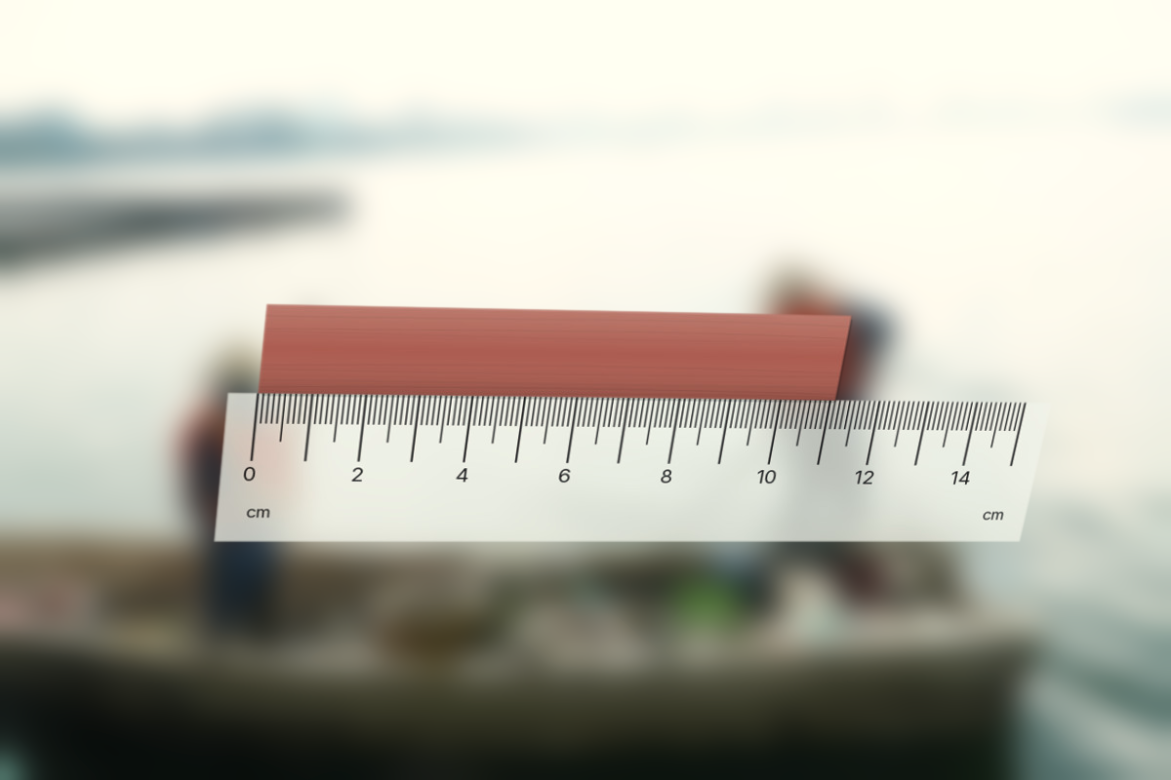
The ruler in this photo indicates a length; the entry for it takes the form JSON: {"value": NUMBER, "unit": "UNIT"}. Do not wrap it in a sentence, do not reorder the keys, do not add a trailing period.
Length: {"value": 11.1, "unit": "cm"}
